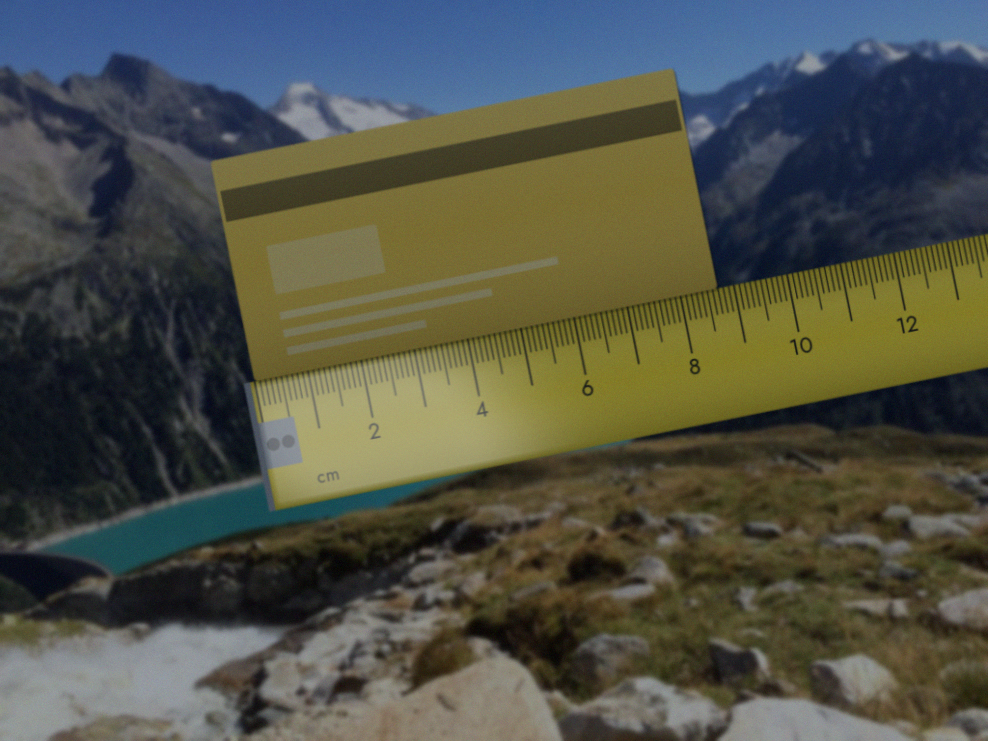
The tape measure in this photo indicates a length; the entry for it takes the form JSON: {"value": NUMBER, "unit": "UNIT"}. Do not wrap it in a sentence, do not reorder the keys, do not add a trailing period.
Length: {"value": 8.7, "unit": "cm"}
